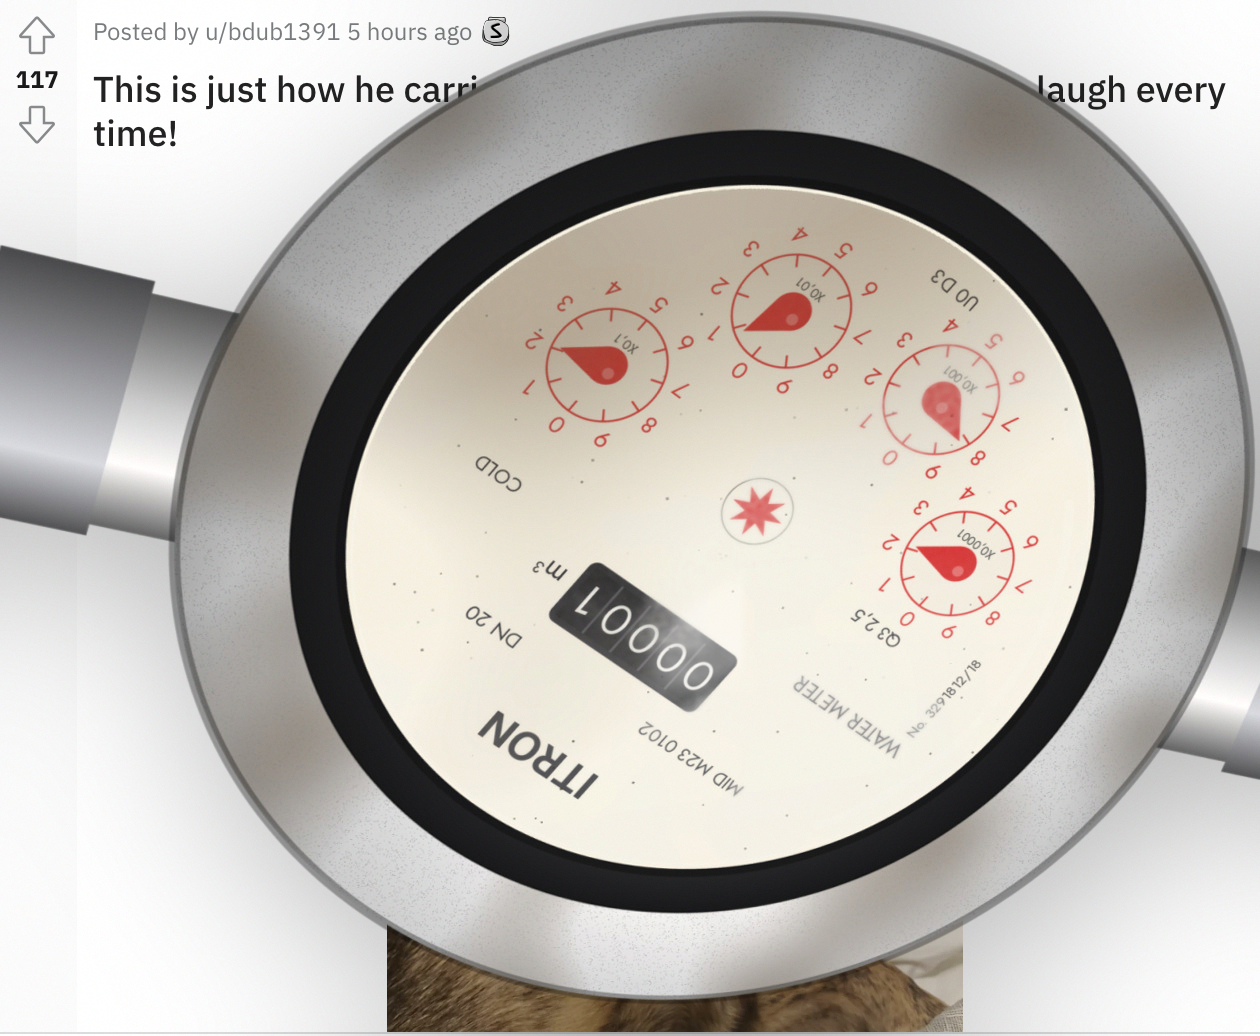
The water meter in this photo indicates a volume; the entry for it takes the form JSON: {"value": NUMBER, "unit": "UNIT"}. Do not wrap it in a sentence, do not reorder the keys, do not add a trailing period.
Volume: {"value": 1.2082, "unit": "m³"}
